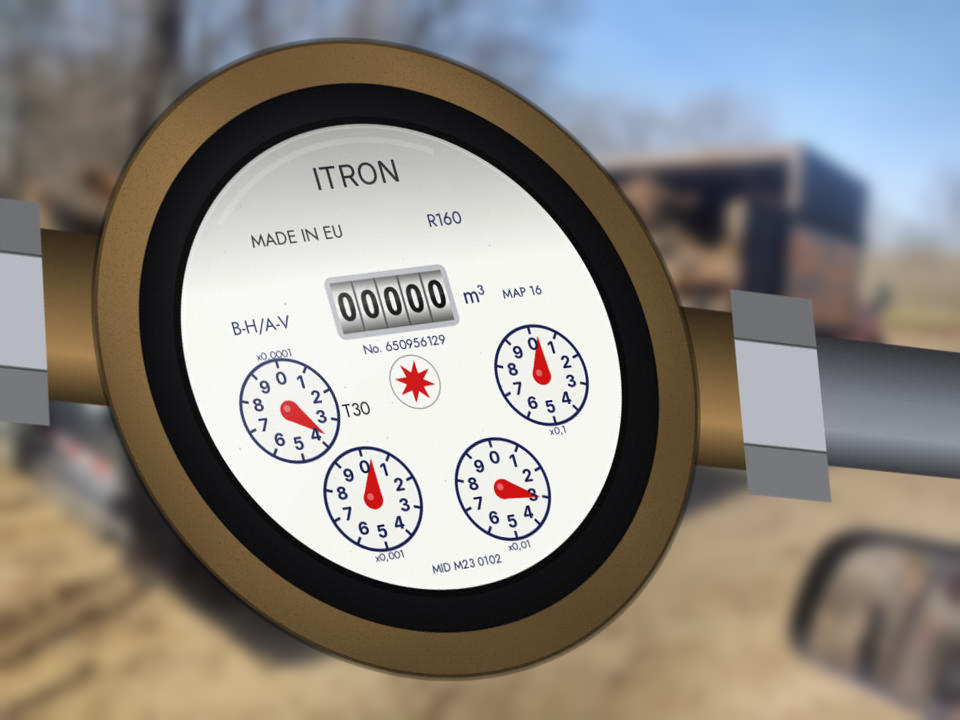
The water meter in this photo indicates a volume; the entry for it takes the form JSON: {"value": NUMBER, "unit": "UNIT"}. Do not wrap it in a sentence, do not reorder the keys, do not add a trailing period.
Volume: {"value": 0.0303, "unit": "m³"}
